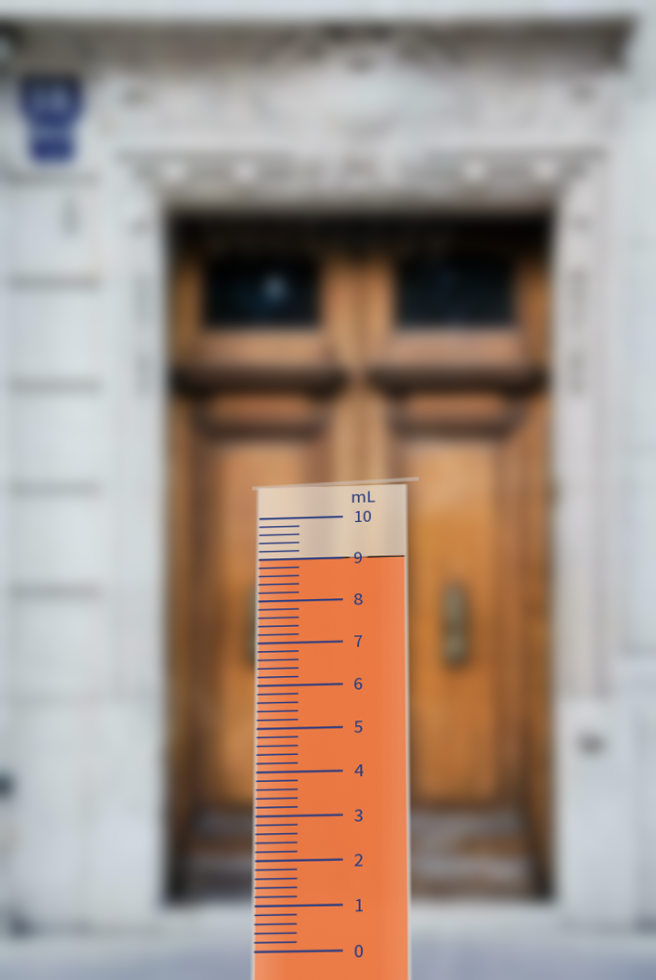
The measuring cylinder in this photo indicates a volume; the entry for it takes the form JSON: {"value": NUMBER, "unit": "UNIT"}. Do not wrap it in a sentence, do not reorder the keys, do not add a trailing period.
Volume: {"value": 9, "unit": "mL"}
